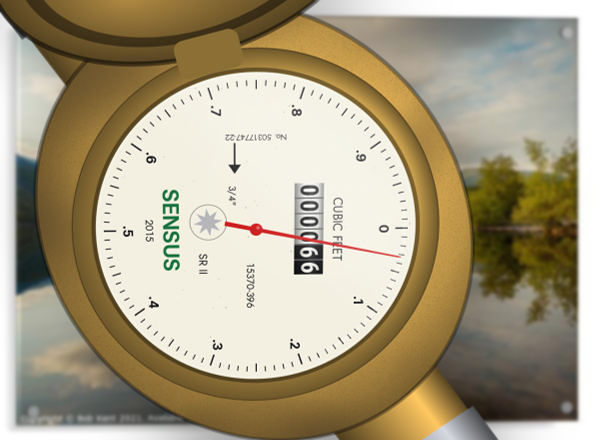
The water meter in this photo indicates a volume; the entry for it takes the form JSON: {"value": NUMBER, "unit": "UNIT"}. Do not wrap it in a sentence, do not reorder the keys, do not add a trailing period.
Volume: {"value": 66.03, "unit": "ft³"}
